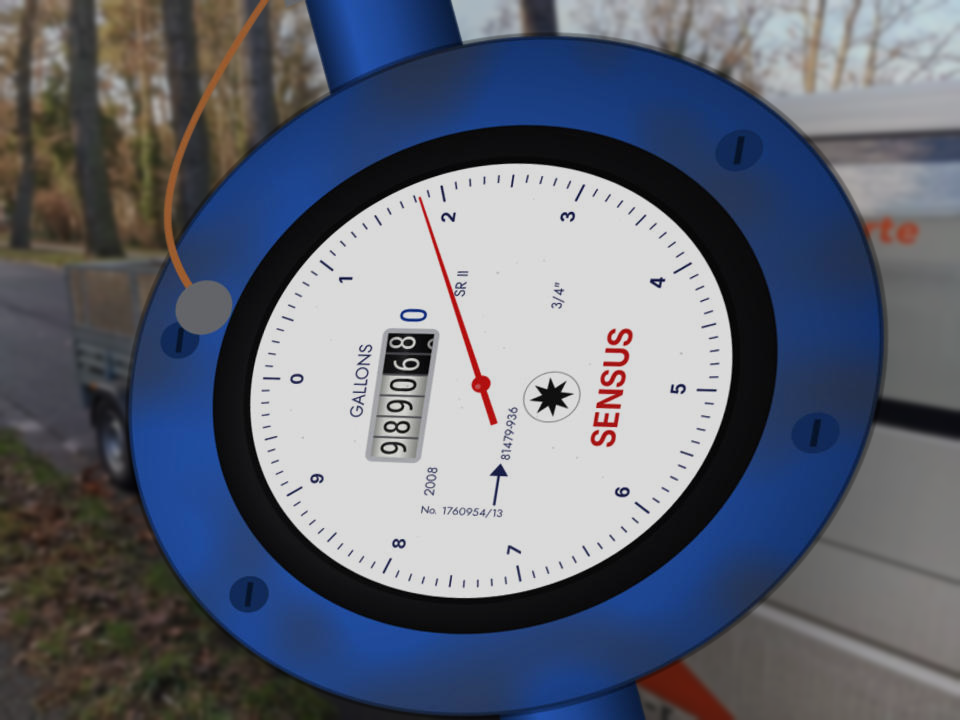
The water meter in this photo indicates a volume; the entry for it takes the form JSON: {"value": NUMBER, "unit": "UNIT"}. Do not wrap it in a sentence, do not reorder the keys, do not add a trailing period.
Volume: {"value": 9890681.8, "unit": "gal"}
